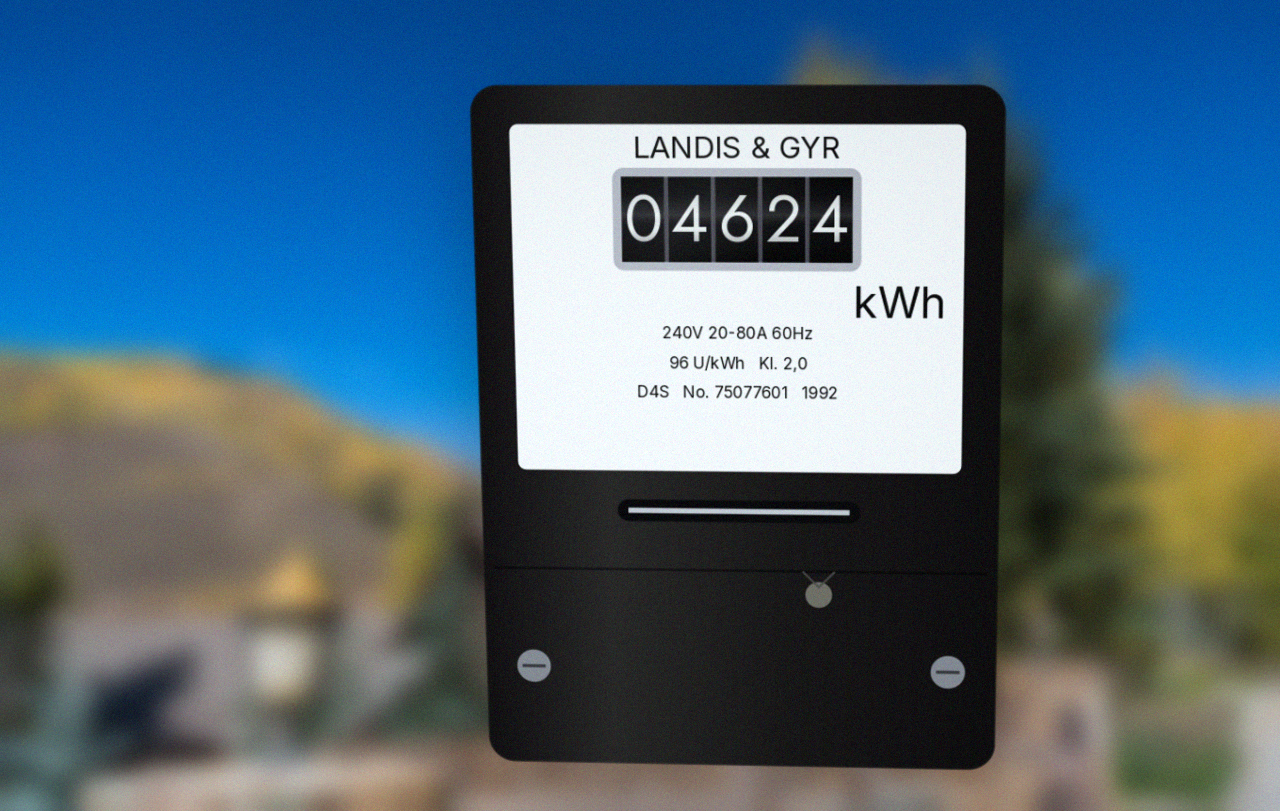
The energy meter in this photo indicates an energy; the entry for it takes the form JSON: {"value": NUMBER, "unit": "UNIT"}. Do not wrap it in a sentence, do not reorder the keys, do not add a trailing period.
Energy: {"value": 4624, "unit": "kWh"}
